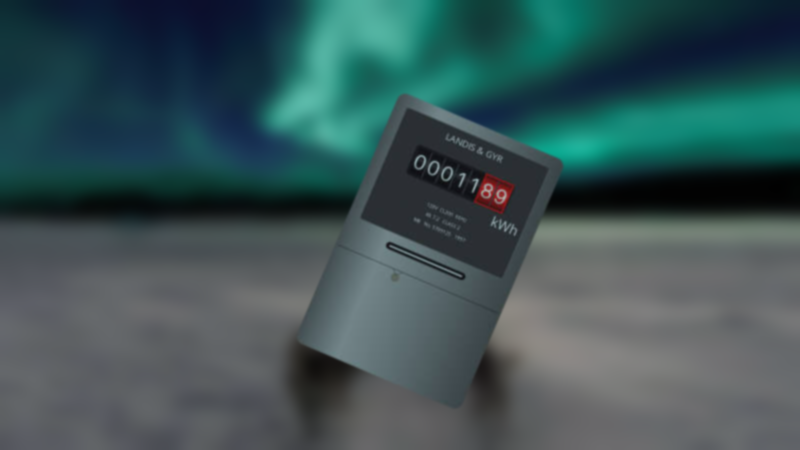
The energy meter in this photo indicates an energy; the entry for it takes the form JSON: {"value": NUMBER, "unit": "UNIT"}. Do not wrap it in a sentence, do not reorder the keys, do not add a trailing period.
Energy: {"value": 11.89, "unit": "kWh"}
